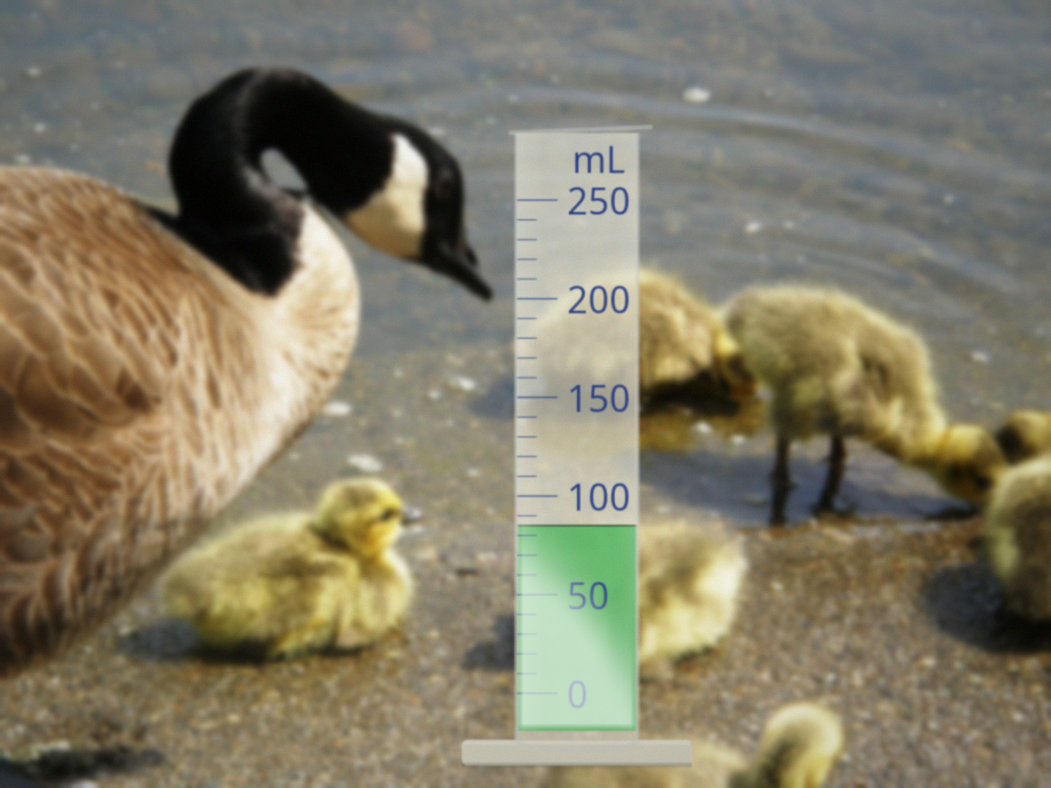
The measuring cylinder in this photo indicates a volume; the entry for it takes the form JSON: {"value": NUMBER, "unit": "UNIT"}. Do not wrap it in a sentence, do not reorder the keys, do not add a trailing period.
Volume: {"value": 85, "unit": "mL"}
